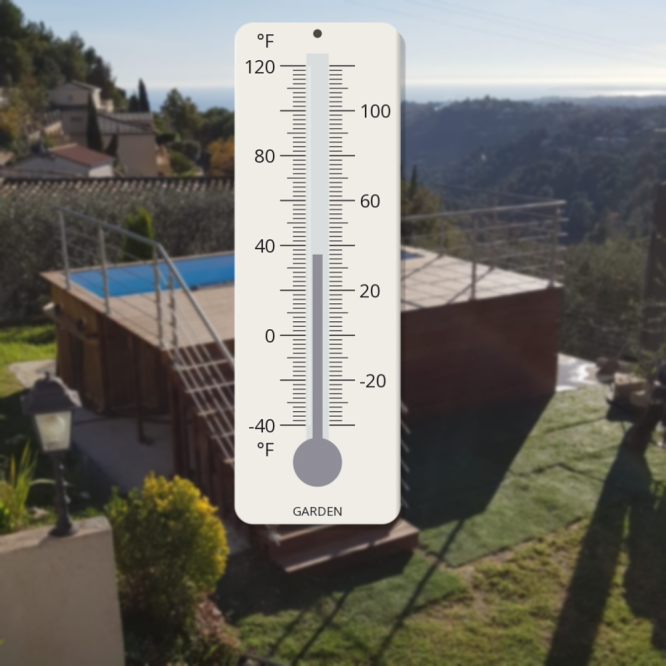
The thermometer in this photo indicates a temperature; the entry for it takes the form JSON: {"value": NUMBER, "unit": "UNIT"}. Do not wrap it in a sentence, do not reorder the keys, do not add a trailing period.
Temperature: {"value": 36, "unit": "°F"}
